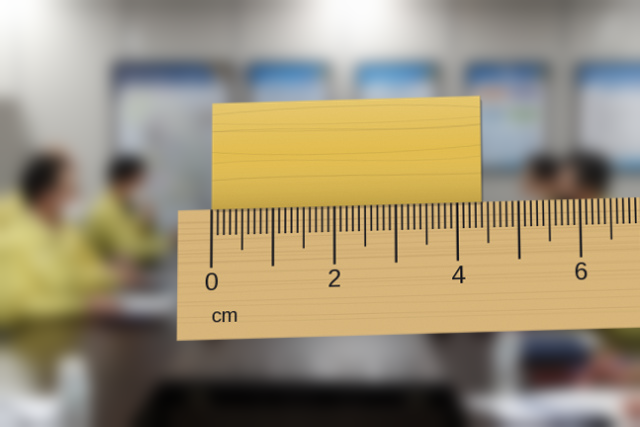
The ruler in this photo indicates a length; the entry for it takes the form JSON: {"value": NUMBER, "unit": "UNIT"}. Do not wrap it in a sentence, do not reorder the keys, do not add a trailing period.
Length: {"value": 4.4, "unit": "cm"}
